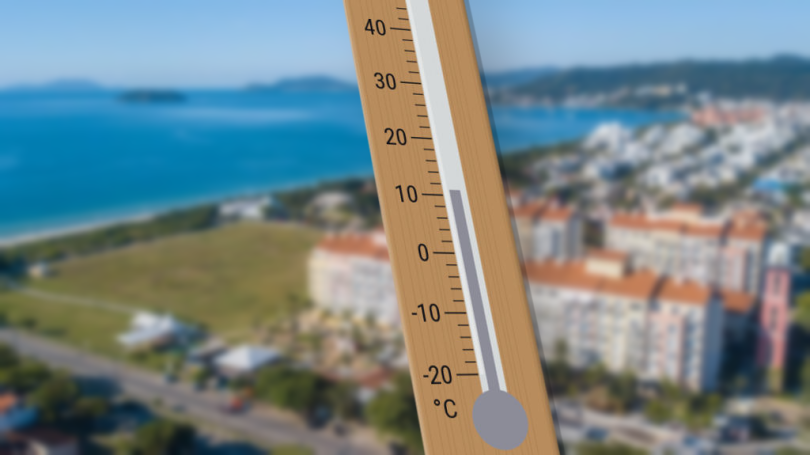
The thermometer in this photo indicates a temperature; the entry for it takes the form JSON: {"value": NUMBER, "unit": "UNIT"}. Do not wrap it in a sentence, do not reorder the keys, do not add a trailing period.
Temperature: {"value": 11, "unit": "°C"}
